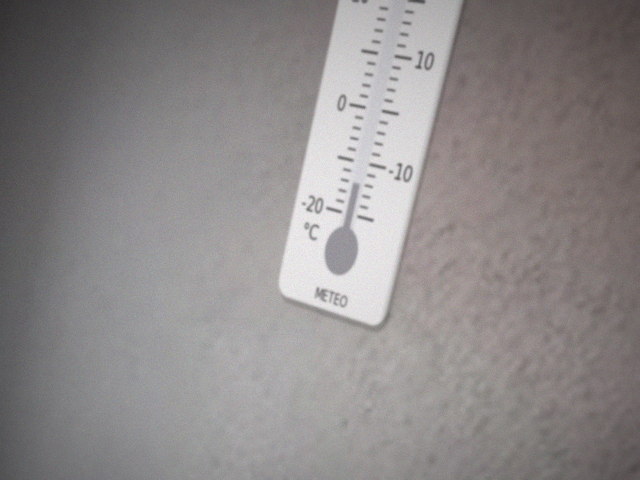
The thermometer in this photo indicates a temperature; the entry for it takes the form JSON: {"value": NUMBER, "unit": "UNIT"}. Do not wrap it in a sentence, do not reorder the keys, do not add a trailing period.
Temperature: {"value": -14, "unit": "°C"}
